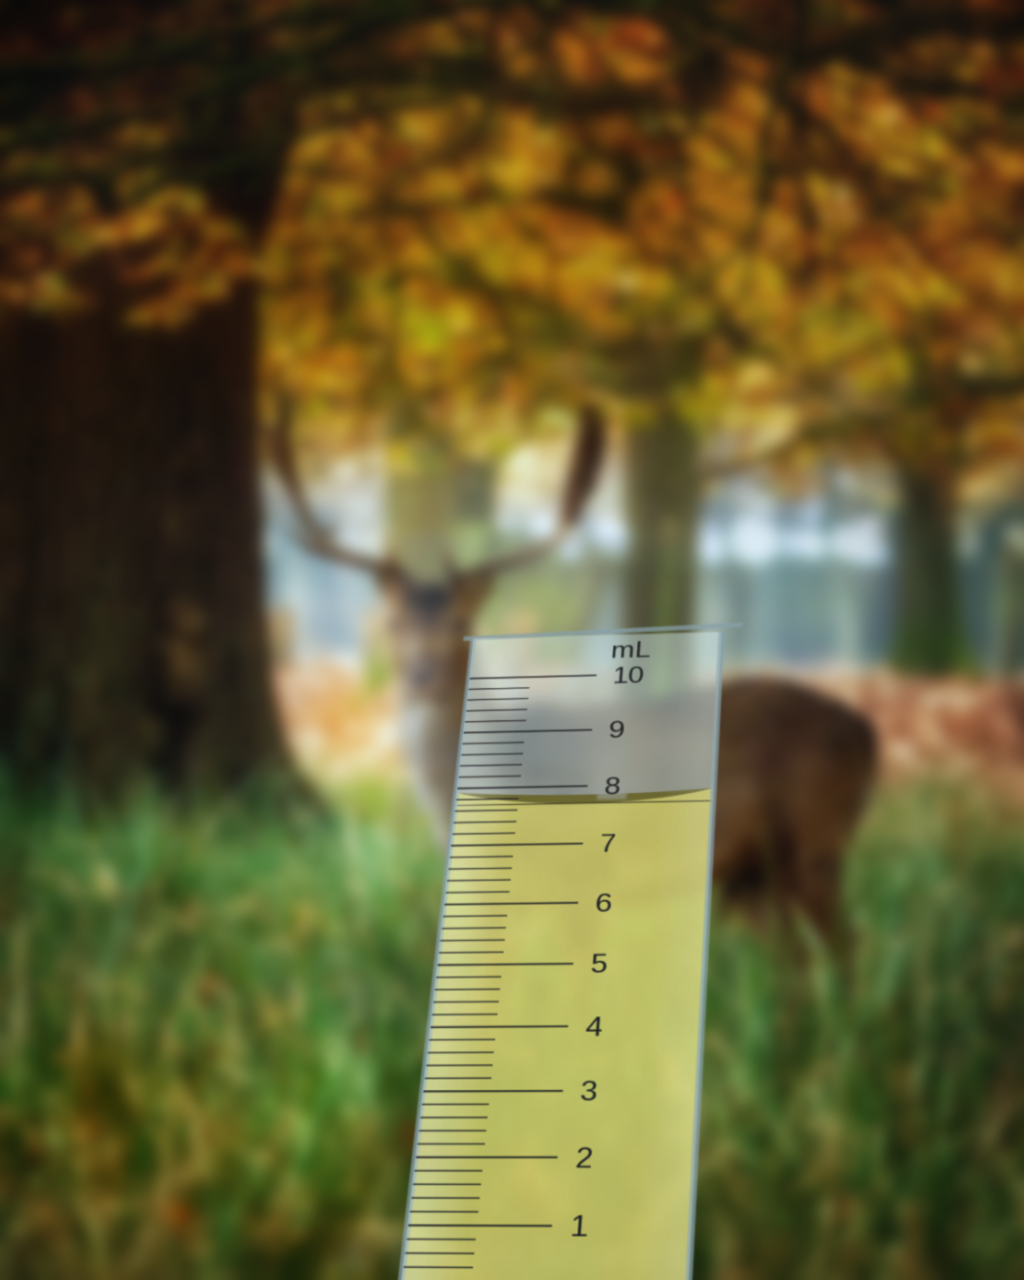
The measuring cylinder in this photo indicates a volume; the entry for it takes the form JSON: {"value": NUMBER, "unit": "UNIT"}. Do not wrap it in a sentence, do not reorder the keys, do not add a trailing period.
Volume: {"value": 7.7, "unit": "mL"}
